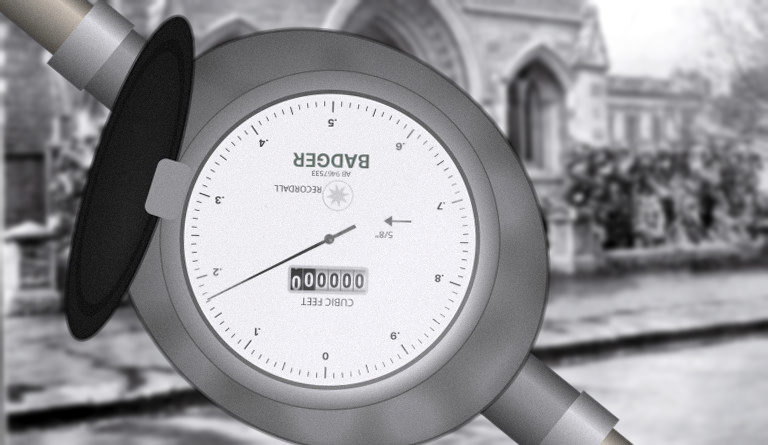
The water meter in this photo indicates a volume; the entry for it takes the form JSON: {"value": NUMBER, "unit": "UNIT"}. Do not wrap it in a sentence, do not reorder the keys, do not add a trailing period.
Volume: {"value": 0.17, "unit": "ft³"}
